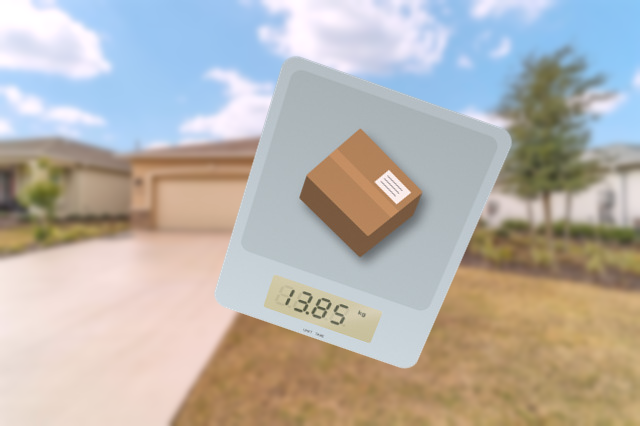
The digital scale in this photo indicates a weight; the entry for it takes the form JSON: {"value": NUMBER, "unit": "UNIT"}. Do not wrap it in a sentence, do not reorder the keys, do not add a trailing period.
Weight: {"value": 13.85, "unit": "kg"}
